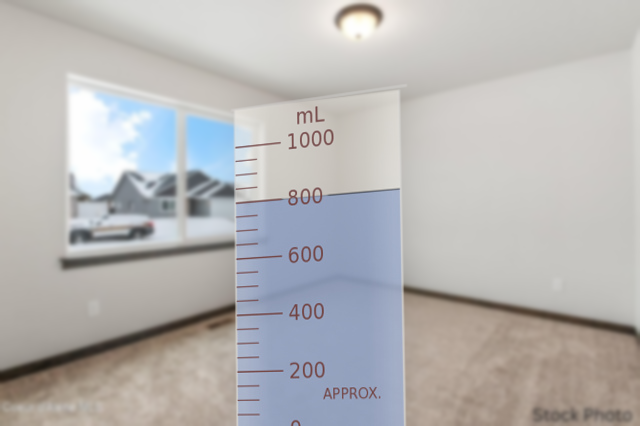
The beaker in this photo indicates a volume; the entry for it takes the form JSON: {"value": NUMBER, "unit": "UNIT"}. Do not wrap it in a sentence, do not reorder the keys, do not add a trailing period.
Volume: {"value": 800, "unit": "mL"}
